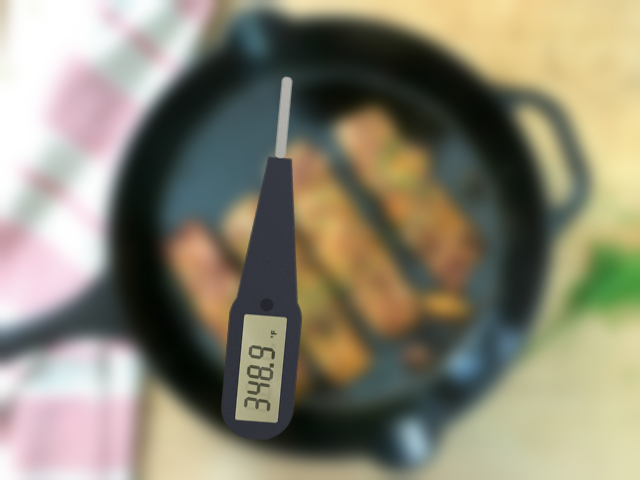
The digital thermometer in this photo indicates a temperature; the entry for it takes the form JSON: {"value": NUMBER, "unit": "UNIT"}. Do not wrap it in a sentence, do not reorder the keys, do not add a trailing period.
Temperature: {"value": 348.9, "unit": "°F"}
